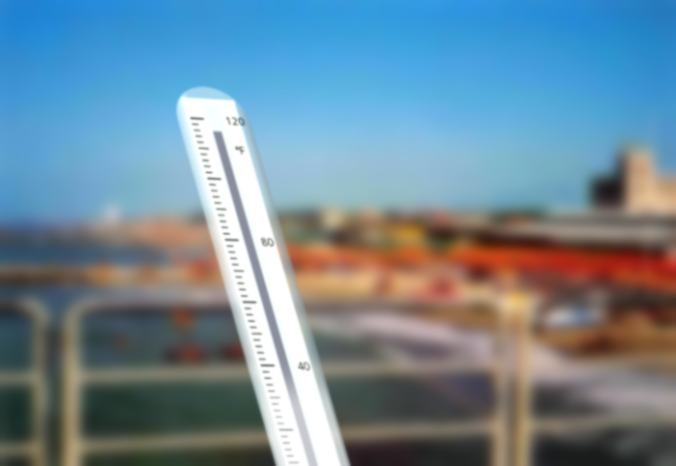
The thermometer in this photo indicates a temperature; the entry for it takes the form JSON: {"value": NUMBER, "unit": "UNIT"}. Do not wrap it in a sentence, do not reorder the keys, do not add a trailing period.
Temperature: {"value": 116, "unit": "°F"}
